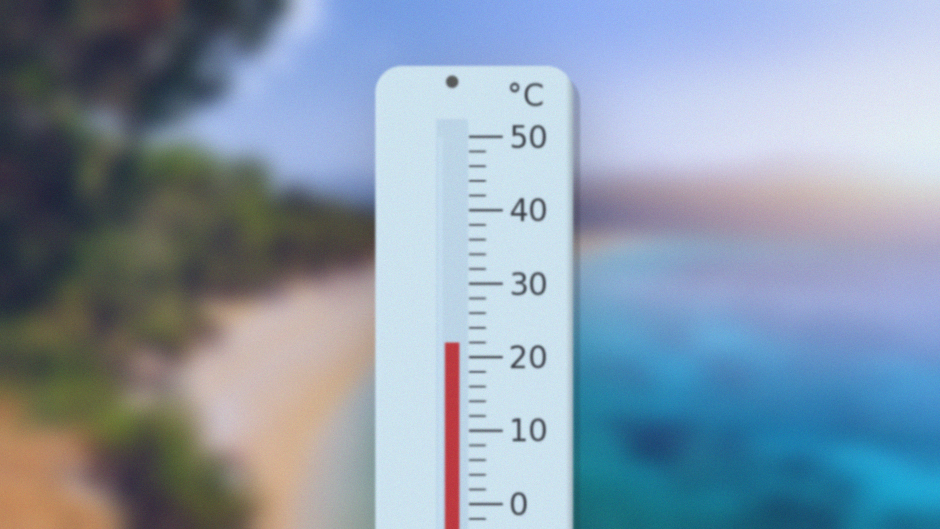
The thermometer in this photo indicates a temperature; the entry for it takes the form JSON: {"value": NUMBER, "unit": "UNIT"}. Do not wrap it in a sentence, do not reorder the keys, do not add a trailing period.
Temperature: {"value": 22, "unit": "°C"}
